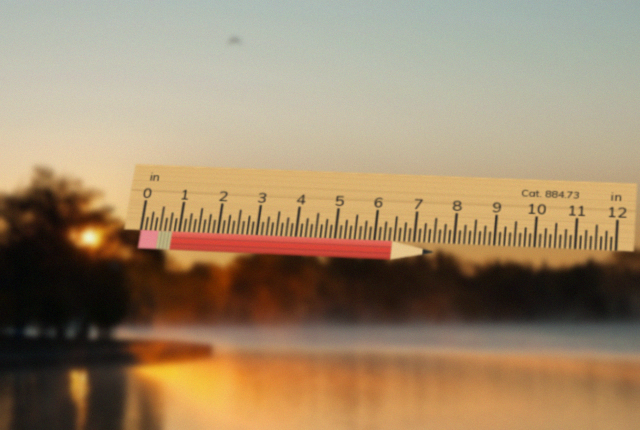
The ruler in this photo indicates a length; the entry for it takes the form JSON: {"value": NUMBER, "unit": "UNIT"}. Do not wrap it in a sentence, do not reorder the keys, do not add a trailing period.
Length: {"value": 7.5, "unit": "in"}
